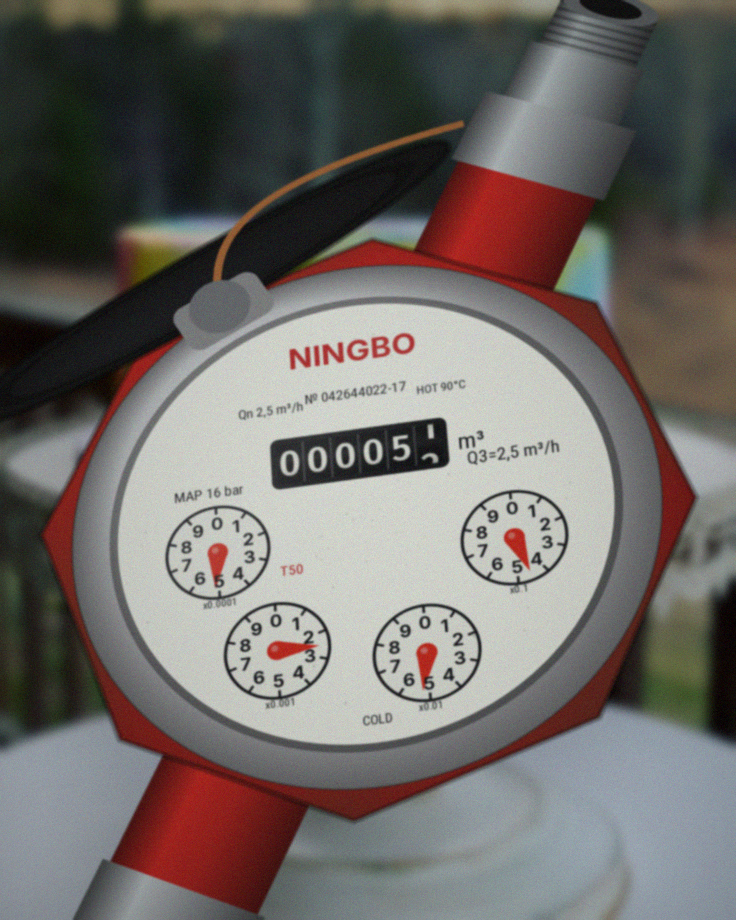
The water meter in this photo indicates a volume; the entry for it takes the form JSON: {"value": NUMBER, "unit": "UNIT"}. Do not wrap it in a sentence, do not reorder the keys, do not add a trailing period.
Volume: {"value": 51.4525, "unit": "m³"}
